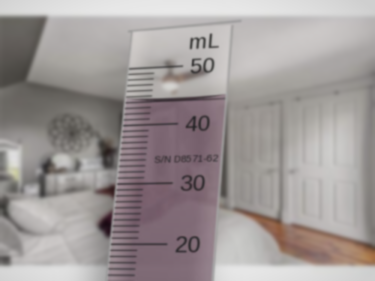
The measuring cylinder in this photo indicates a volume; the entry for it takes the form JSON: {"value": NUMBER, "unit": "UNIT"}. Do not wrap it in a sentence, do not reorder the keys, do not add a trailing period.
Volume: {"value": 44, "unit": "mL"}
